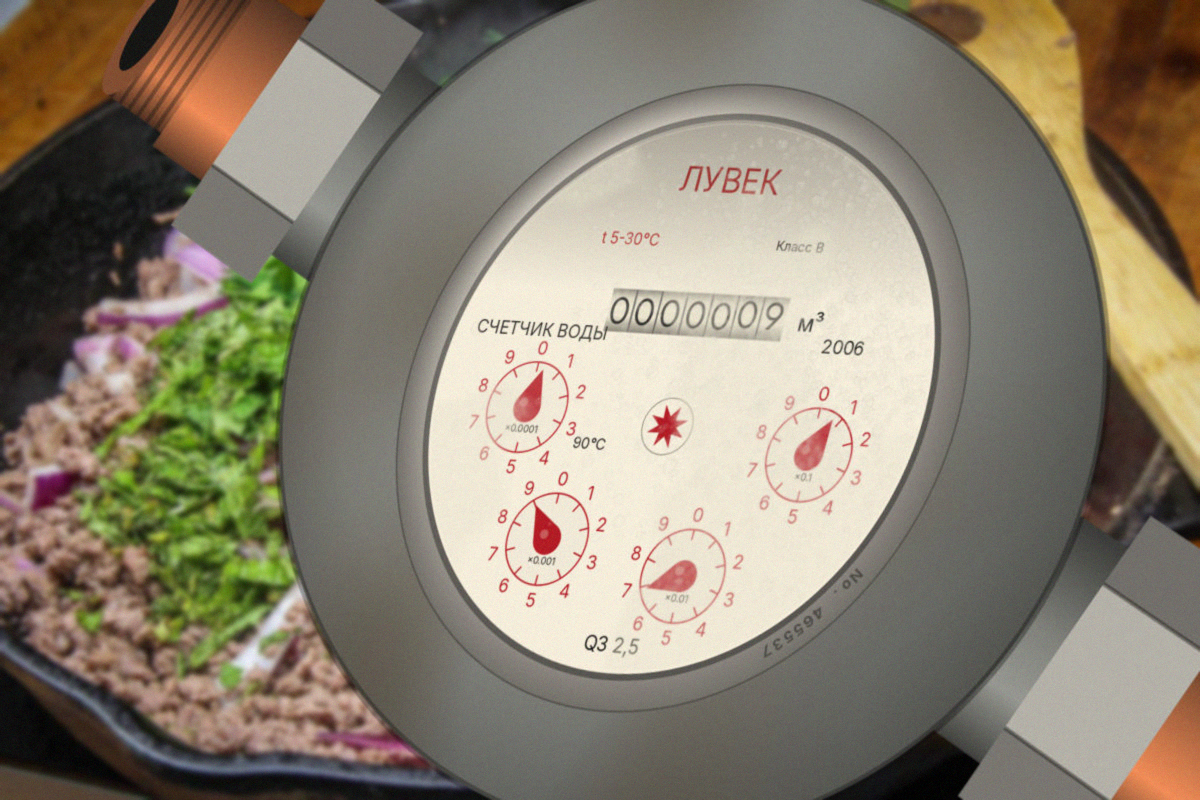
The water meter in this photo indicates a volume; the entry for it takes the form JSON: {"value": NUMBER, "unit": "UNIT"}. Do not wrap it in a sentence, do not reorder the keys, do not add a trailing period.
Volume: {"value": 9.0690, "unit": "m³"}
